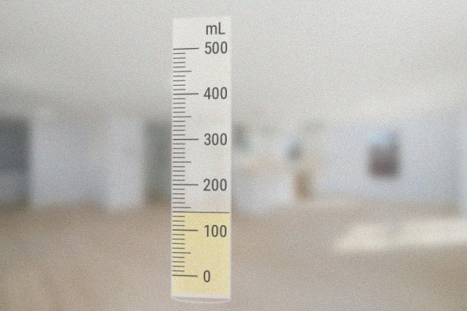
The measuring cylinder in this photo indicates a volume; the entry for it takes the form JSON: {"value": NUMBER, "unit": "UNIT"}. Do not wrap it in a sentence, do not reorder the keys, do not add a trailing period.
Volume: {"value": 140, "unit": "mL"}
